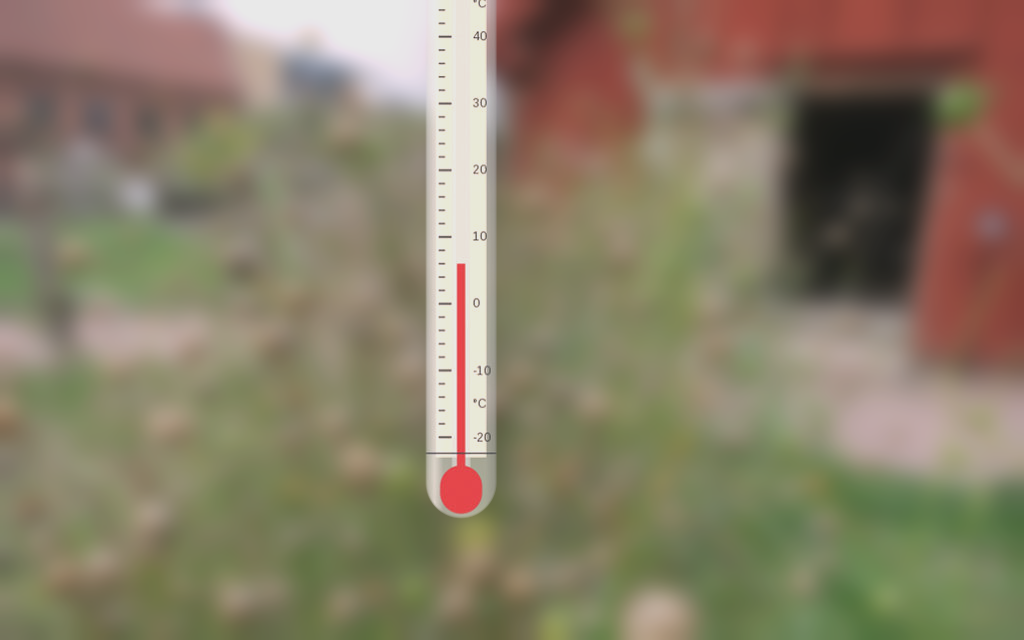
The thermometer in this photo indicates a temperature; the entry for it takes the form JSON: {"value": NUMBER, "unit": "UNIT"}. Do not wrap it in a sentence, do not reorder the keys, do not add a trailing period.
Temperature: {"value": 6, "unit": "°C"}
